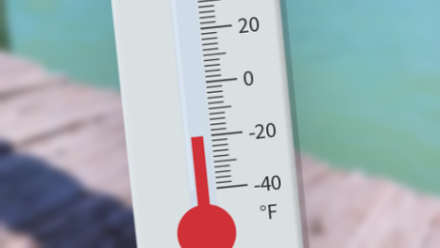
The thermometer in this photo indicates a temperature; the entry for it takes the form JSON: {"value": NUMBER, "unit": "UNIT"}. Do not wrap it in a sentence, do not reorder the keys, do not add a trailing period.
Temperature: {"value": -20, "unit": "°F"}
